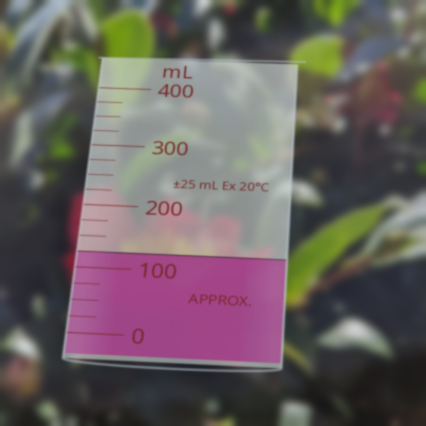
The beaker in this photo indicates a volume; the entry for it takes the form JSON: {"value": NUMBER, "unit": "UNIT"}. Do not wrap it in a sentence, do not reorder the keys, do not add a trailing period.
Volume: {"value": 125, "unit": "mL"}
